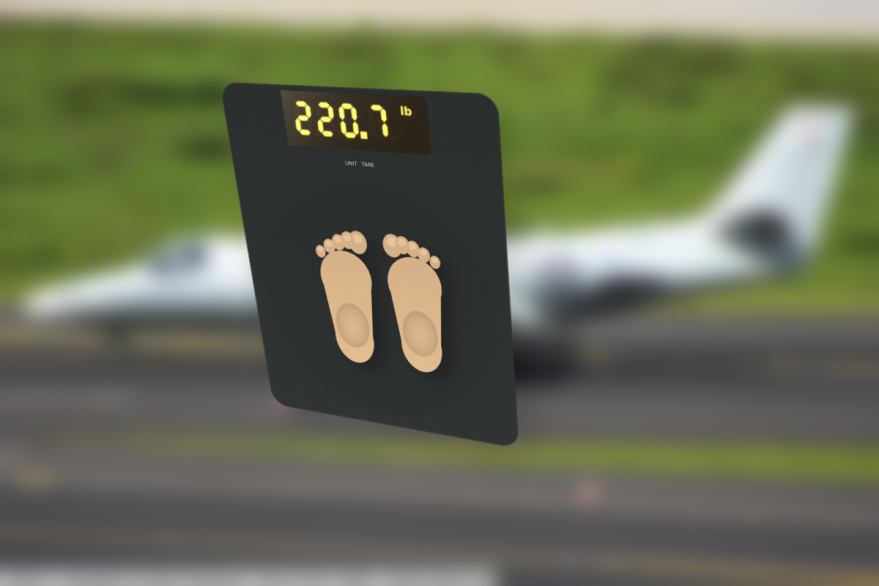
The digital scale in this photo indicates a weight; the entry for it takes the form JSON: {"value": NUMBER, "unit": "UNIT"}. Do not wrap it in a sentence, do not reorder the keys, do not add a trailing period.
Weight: {"value": 220.7, "unit": "lb"}
